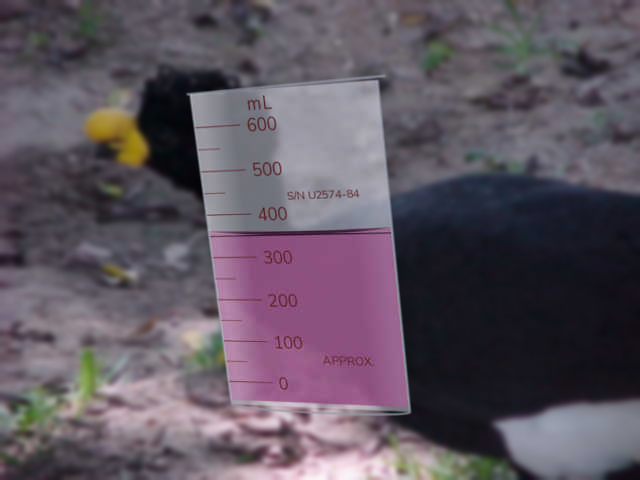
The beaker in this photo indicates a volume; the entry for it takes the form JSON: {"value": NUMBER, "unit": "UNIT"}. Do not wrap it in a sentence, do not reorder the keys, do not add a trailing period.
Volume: {"value": 350, "unit": "mL"}
